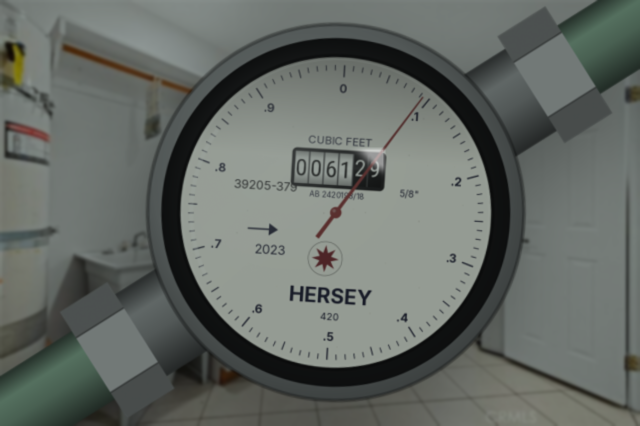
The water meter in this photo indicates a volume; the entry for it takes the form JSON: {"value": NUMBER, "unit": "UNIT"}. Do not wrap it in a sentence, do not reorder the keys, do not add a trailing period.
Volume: {"value": 6129.09, "unit": "ft³"}
